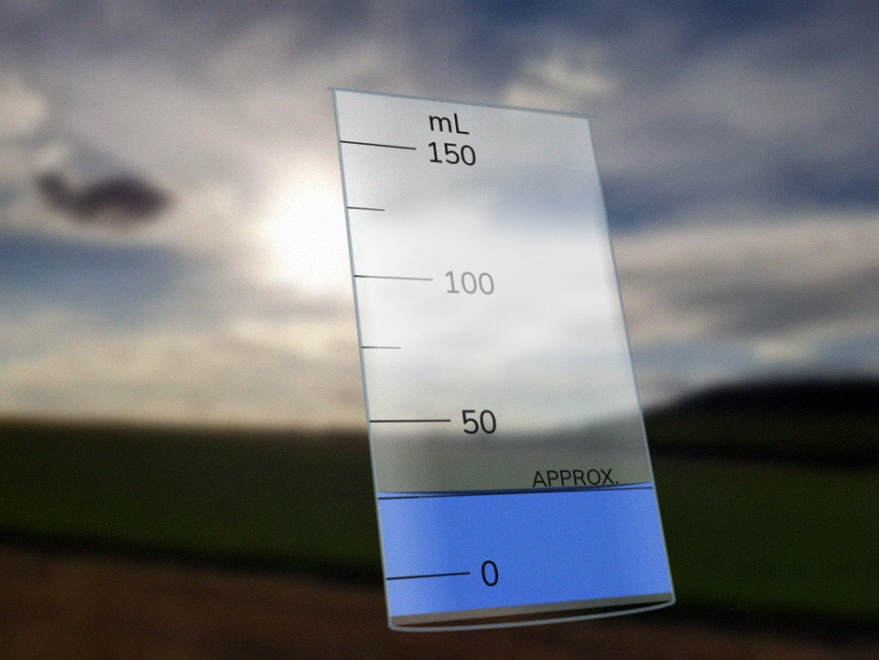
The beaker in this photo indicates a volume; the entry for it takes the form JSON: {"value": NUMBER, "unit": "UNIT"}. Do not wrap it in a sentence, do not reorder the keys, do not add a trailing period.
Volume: {"value": 25, "unit": "mL"}
